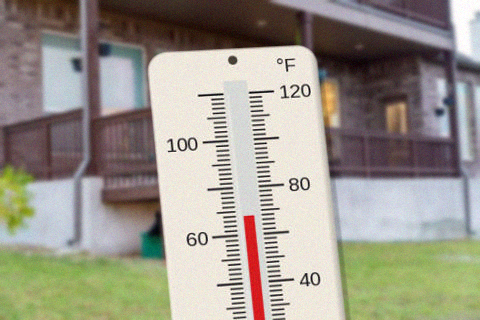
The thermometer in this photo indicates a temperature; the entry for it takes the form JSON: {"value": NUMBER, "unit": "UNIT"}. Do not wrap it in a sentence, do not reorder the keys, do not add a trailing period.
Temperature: {"value": 68, "unit": "°F"}
